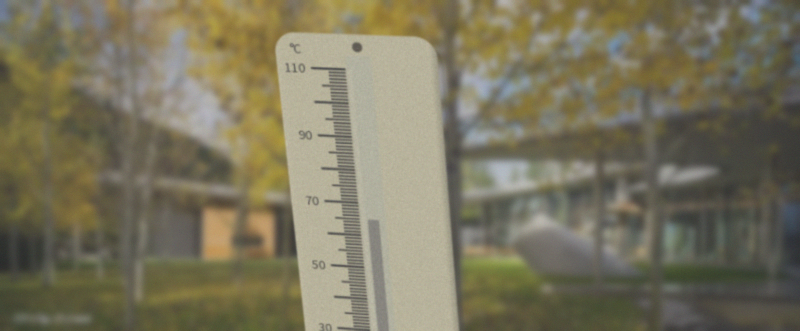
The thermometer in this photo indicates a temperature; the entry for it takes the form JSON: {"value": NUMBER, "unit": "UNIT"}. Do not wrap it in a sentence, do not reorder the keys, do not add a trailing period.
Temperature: {"value": 65, "unit": "°C"}
